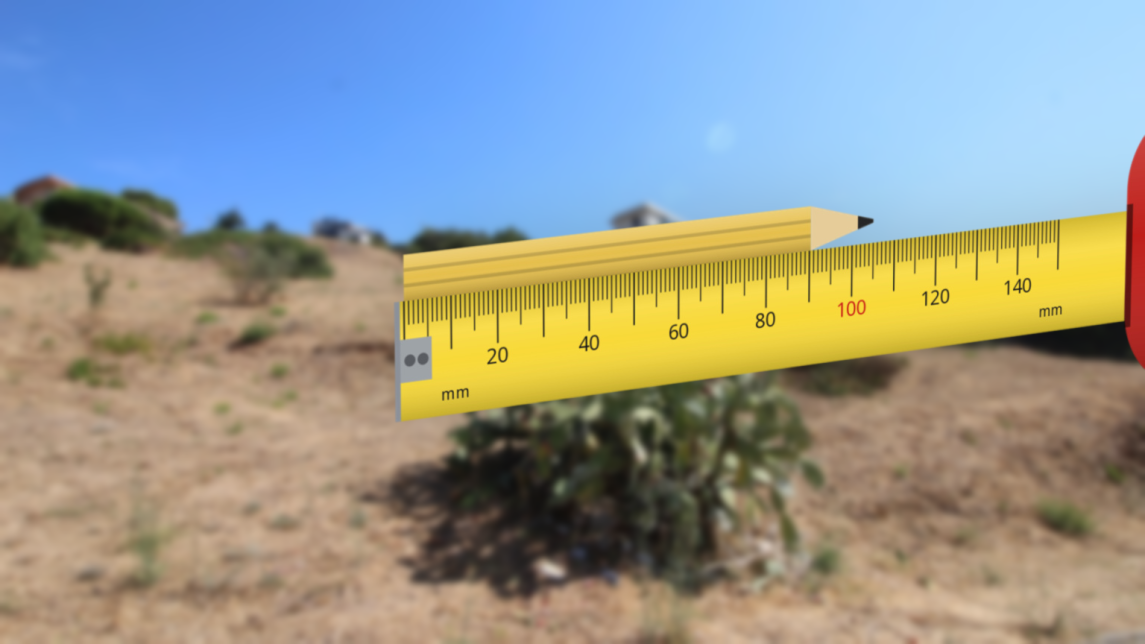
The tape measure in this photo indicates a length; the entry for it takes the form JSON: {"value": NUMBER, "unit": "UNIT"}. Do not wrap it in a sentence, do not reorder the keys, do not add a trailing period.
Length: {"value": 105, "unit": "mm"}
